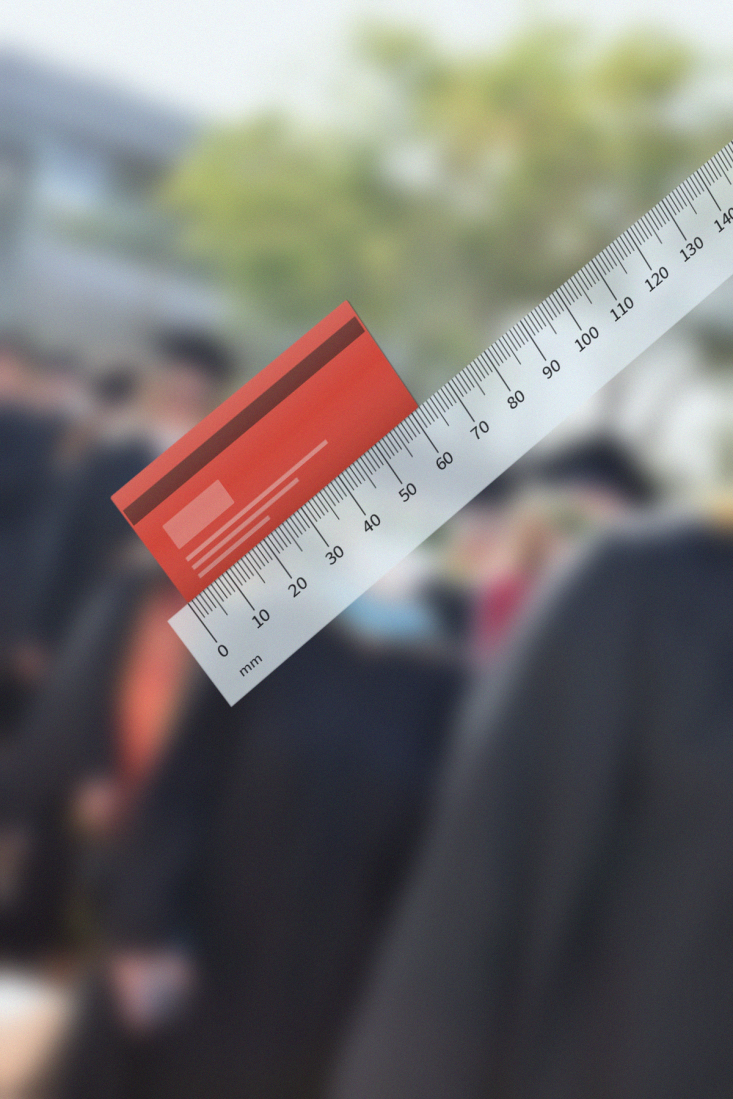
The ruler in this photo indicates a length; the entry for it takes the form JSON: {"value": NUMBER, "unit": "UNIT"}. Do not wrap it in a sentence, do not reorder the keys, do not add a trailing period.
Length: {"value": 62, "unit": "mm"}
